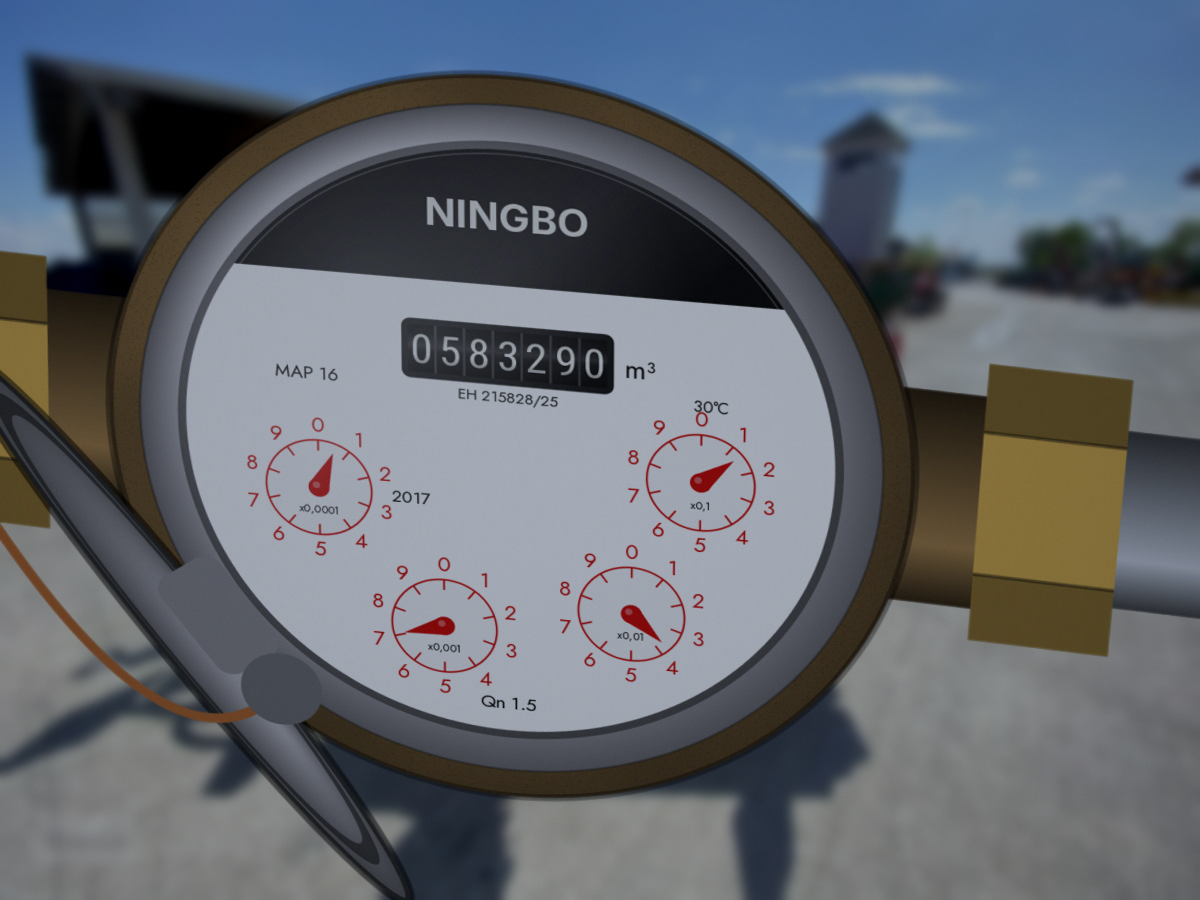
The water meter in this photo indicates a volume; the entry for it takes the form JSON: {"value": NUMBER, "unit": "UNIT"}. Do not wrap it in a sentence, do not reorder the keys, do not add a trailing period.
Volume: {"value": 583290.1370, "unit": "m³"}
